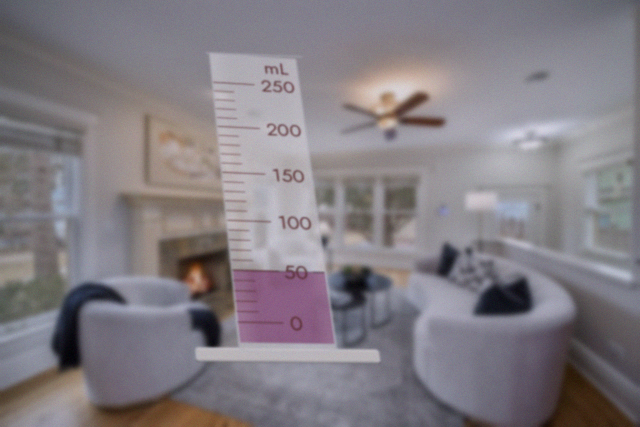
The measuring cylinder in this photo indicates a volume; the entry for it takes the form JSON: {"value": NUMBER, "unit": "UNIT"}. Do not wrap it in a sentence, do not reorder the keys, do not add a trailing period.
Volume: {"value": 50, "unit": "mL"}
